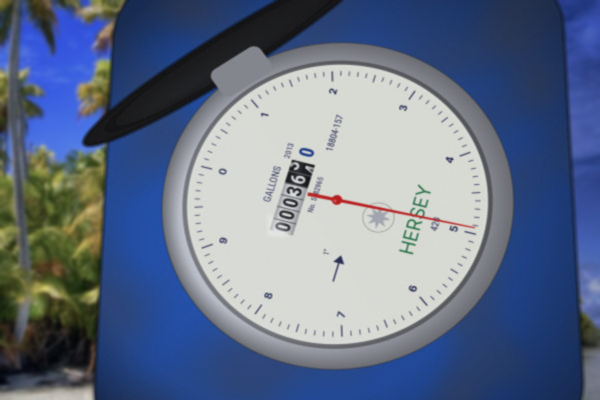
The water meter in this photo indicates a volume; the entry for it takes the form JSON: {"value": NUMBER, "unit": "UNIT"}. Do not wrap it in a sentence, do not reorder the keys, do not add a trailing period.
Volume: {"value": 3634.9, "unit": "gal"}
